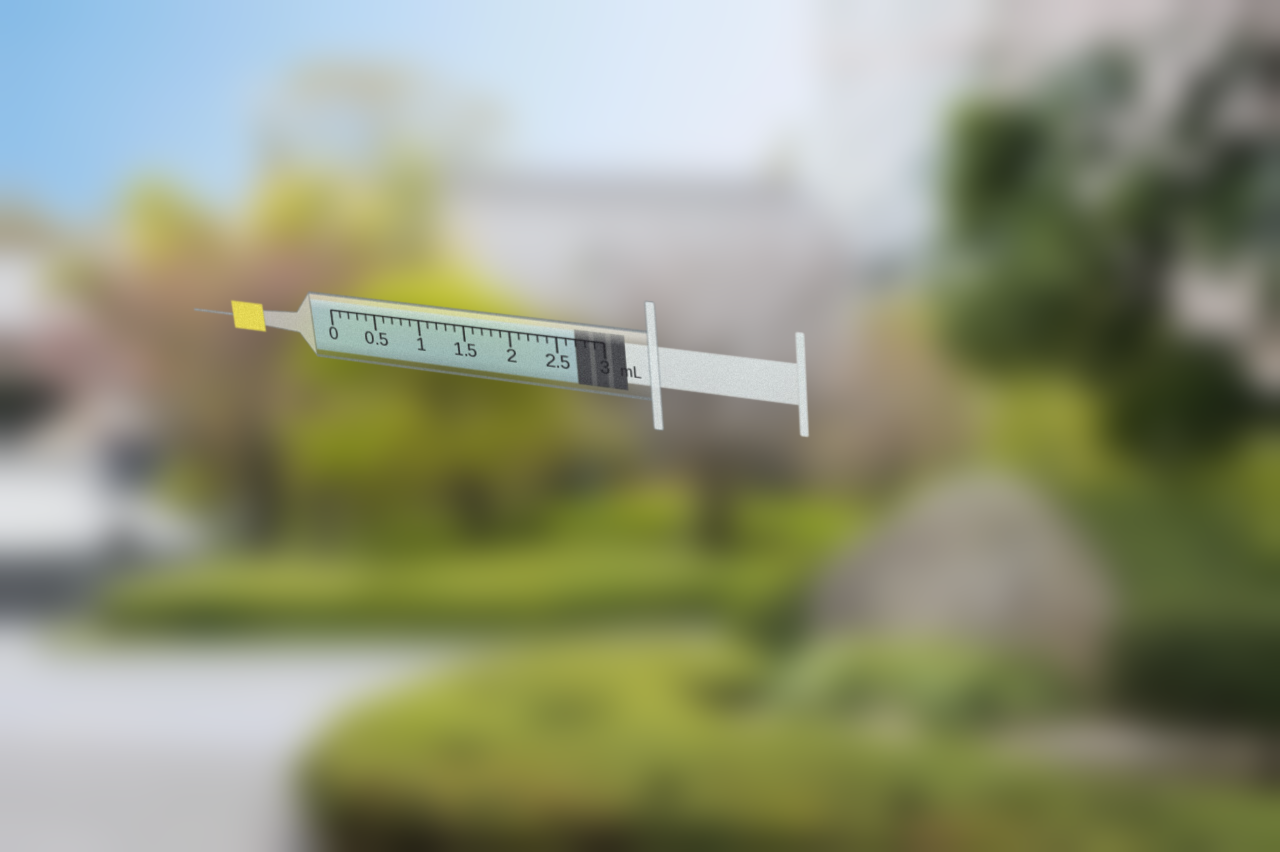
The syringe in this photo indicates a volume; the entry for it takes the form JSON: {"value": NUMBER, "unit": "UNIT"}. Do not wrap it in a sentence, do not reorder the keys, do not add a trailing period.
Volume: {"value": 2.7, "unit": "mL"}
